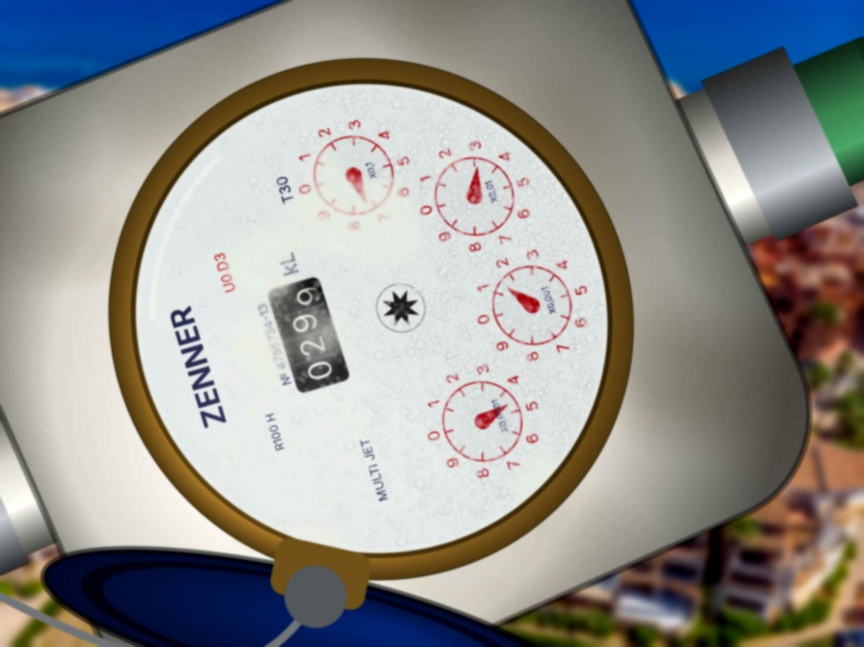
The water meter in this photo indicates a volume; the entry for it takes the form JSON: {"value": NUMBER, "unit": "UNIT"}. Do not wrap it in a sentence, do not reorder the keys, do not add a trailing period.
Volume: {"value": 298.7314, "unit": "kL"}
